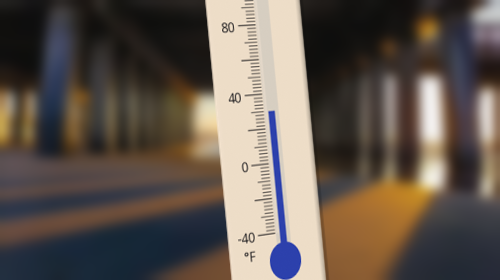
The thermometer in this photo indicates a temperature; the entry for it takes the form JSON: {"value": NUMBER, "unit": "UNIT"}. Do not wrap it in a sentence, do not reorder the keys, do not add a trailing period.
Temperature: {"value": 30, "unit": "°F"}
